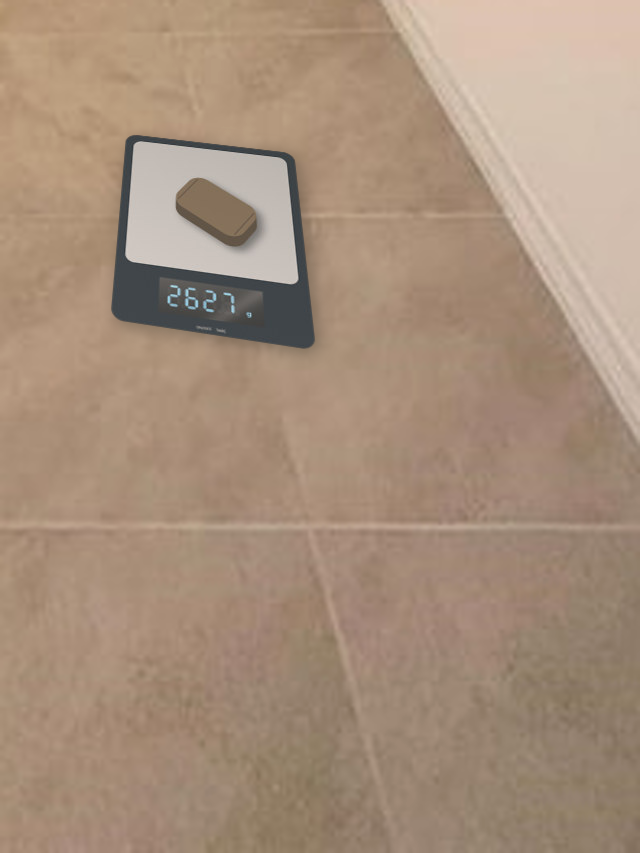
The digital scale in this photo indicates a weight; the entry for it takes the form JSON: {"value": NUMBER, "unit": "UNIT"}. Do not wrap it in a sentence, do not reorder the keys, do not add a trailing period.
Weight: {"value": 2627, "unit": "g"}
